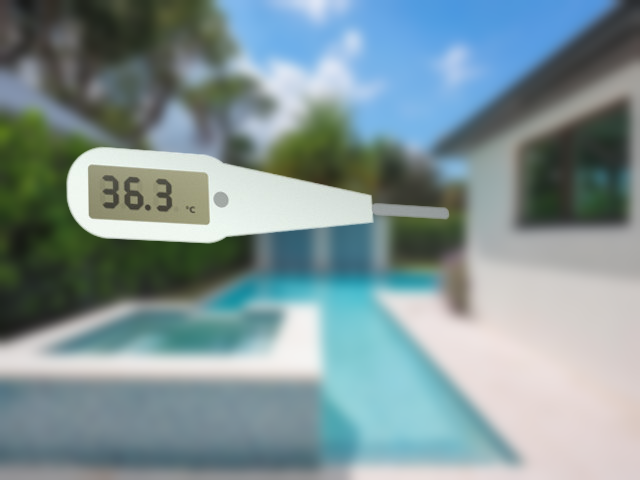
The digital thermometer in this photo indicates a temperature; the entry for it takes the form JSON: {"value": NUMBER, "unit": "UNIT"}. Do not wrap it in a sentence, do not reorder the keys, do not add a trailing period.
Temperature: {"value": 36.3, "unit": "°C"}
